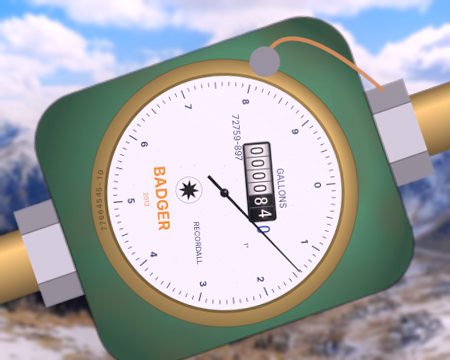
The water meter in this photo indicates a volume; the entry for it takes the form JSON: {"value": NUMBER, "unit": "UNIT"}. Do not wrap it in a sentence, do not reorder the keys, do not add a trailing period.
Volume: {"value": 841.4, "unit": "gal"}
